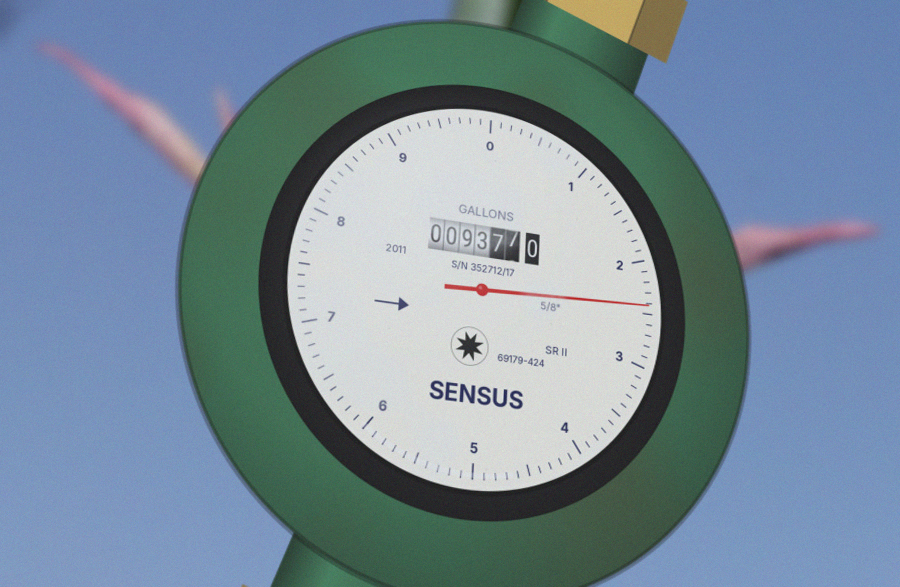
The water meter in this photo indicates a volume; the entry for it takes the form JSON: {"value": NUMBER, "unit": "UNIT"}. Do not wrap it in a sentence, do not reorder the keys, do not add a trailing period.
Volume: {"value": 93772.4, "unit": "gal"}
